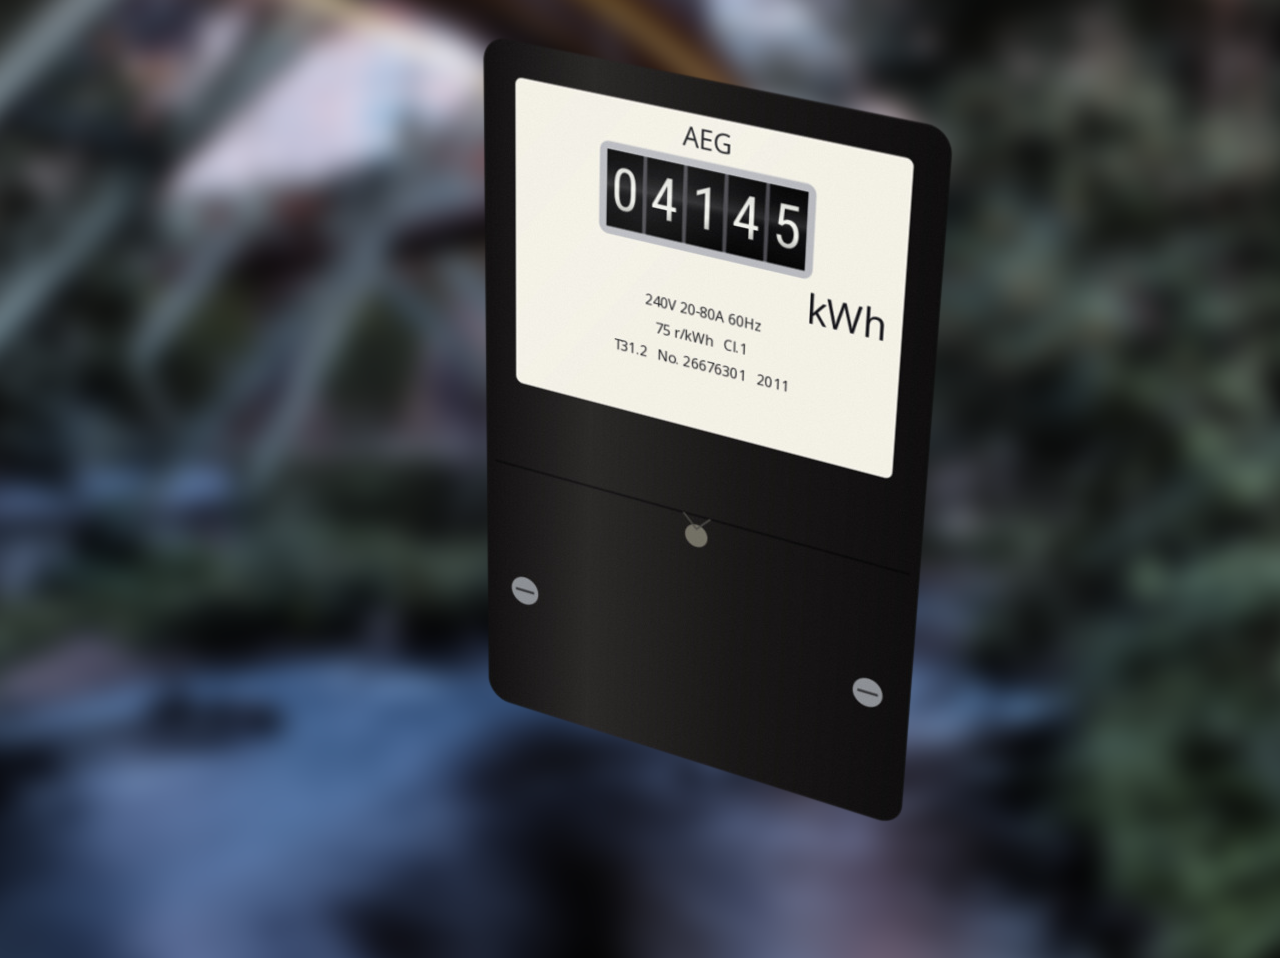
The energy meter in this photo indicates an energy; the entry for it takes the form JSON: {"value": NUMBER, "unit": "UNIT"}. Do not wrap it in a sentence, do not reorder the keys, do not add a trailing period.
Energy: {"value": 4145, "unit": "kWh"}
